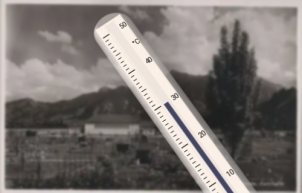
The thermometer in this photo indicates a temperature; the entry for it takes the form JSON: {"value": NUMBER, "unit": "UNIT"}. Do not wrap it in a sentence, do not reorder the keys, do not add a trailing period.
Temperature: {"value": 30, "unit": "°C"}
